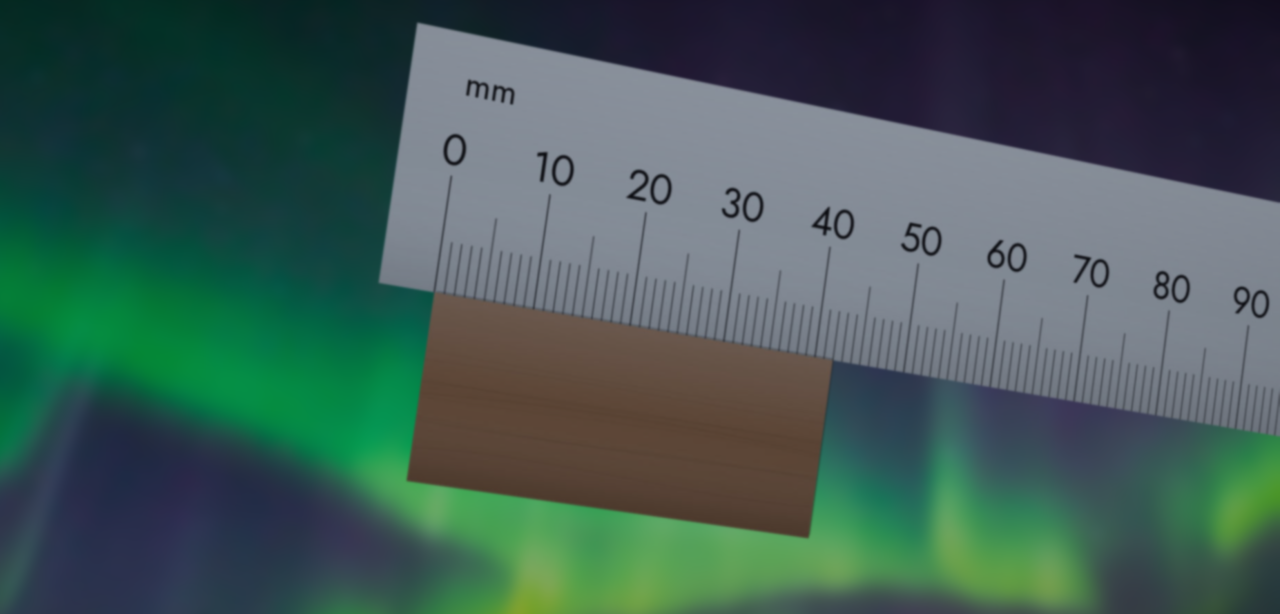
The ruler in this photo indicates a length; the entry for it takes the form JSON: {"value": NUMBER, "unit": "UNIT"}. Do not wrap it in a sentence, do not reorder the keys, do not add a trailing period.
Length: {"value": 42, "unit": "mm"}
